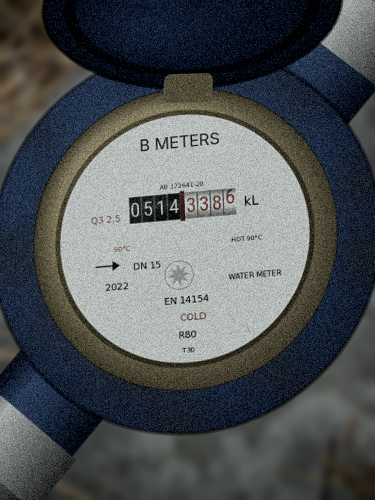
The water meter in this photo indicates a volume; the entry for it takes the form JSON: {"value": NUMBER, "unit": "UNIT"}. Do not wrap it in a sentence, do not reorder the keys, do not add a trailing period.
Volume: {"value": 514.3386, "unit": "kL"}
